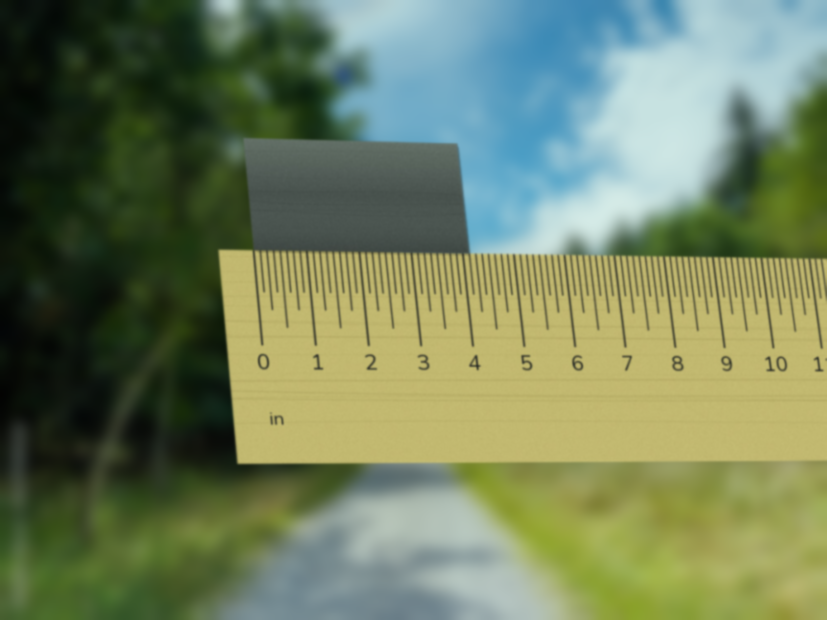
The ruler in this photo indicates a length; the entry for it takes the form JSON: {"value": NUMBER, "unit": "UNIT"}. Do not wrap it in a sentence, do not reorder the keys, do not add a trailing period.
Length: {"value": 4.125, "unit": "in"}
